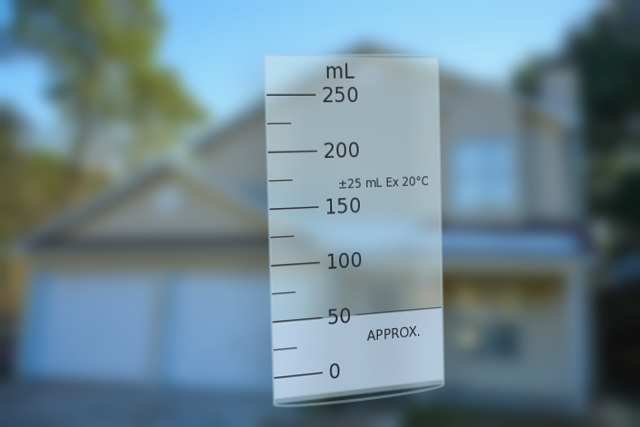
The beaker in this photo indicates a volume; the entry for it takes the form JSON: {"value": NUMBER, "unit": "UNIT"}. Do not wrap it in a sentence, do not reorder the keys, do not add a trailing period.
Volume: {"value": 50, "unit": "mL"}
